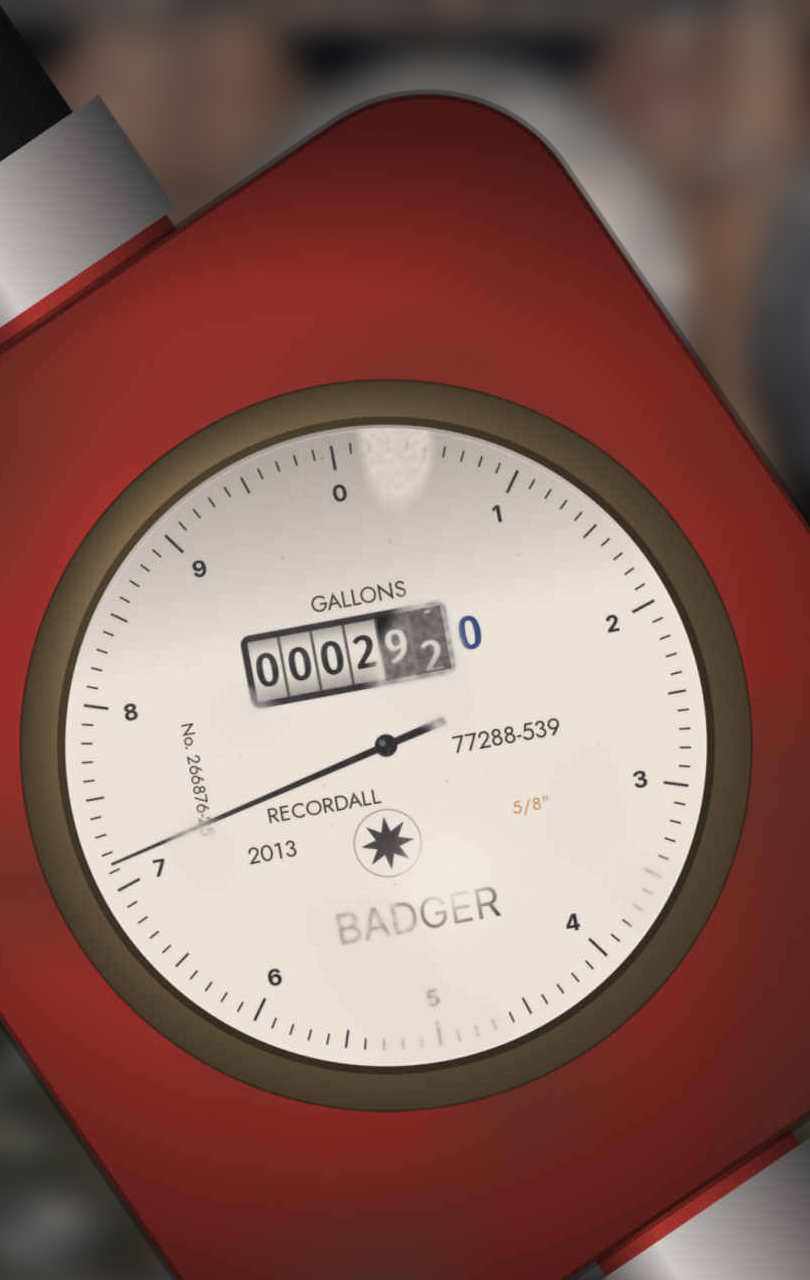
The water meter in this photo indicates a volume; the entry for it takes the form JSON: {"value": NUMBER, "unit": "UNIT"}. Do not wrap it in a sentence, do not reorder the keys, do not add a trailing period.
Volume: {"value": 2917.1, "unit": "gal"}
